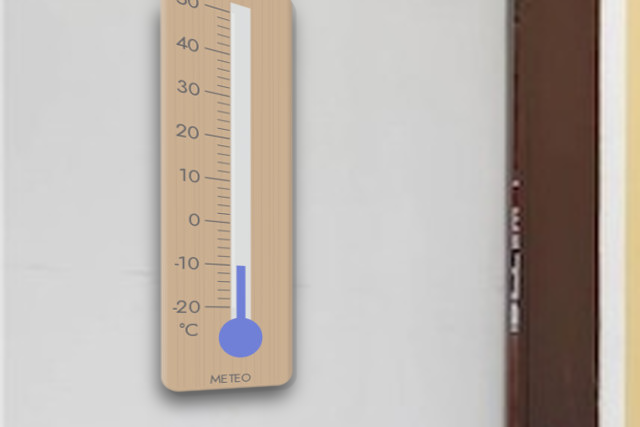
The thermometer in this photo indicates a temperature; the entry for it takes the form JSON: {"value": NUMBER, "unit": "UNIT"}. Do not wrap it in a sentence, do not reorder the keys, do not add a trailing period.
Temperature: {"value": -10, "unit": "°C"}
